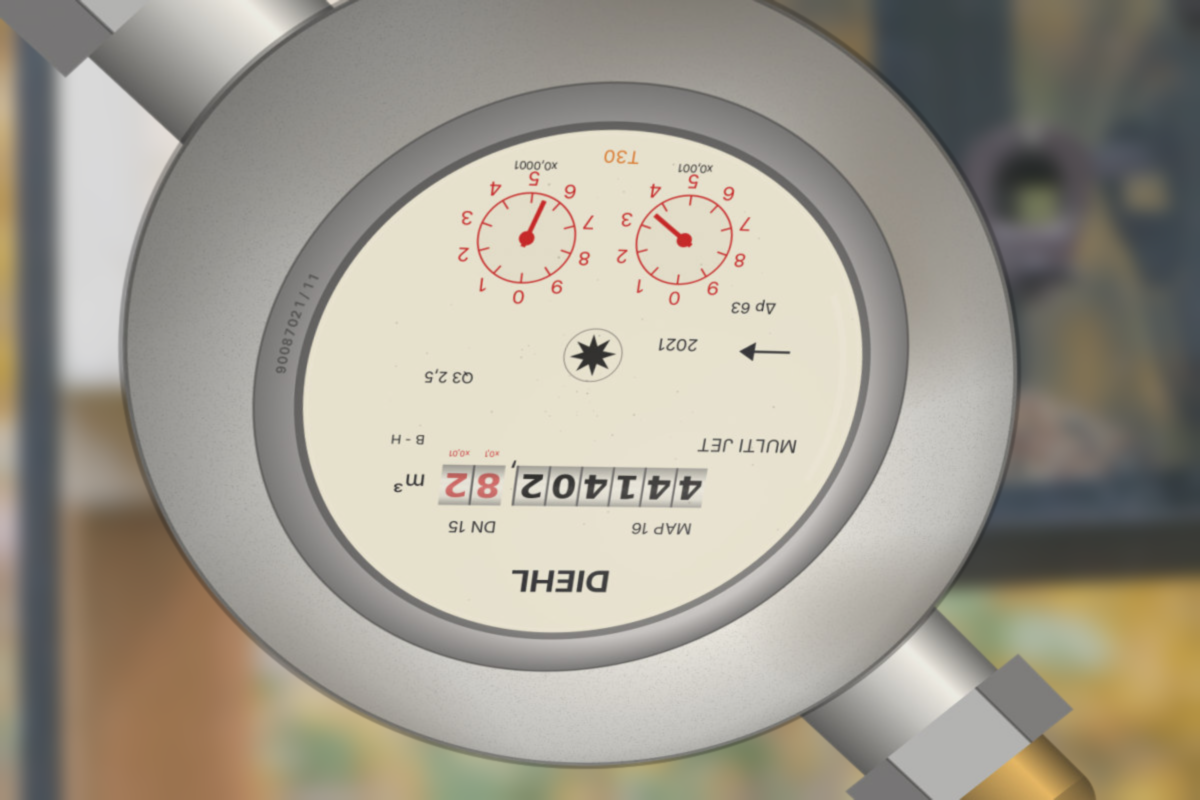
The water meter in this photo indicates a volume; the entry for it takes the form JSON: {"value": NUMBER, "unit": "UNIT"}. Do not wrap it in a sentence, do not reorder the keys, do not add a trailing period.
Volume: {"value": 441402.8235, "unit": "m³"}
